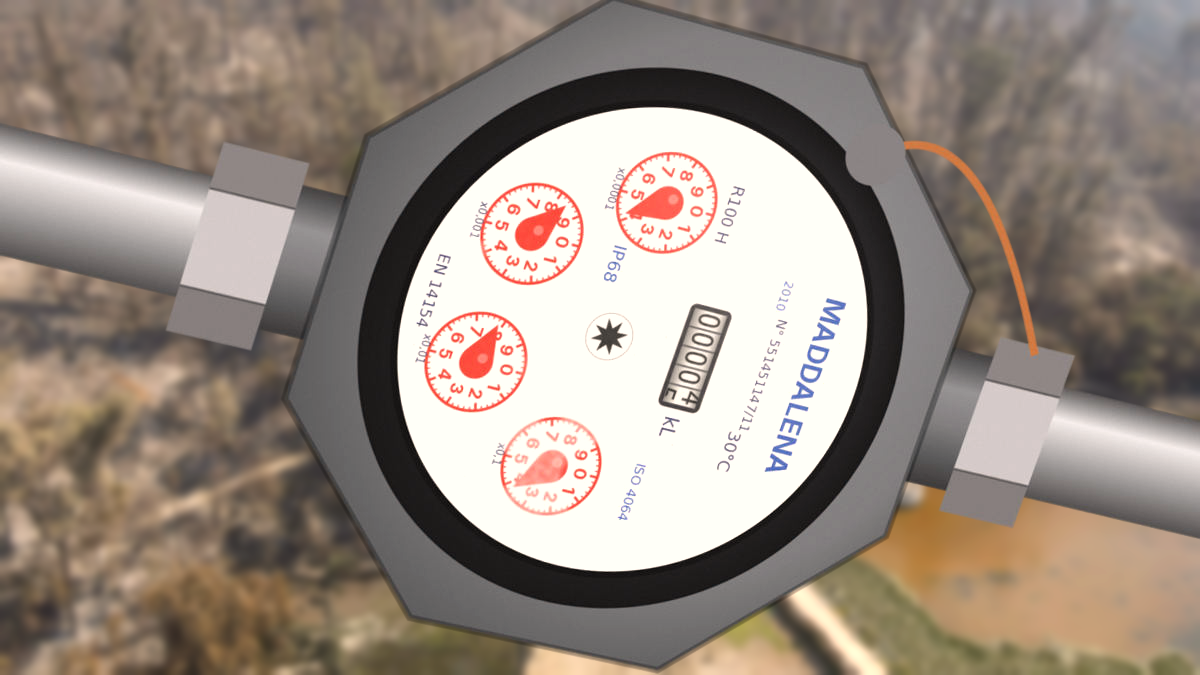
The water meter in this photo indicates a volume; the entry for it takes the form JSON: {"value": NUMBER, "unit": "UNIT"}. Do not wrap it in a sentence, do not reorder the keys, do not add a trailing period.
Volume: {"value": 4.3784, "unit": "kL"}
